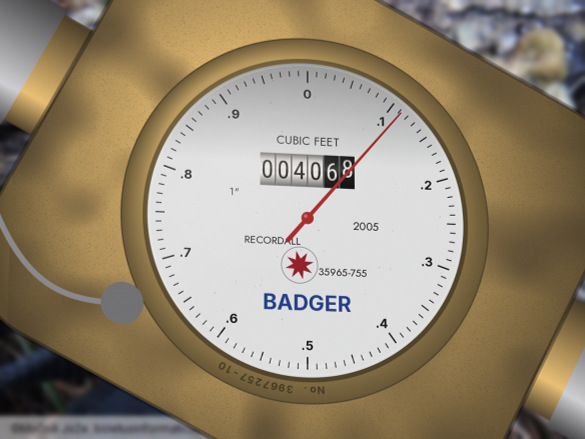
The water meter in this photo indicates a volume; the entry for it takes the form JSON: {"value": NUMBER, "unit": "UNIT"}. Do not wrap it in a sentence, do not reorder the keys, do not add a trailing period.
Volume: {"value": 4068.11, "unit": "ft³"}
